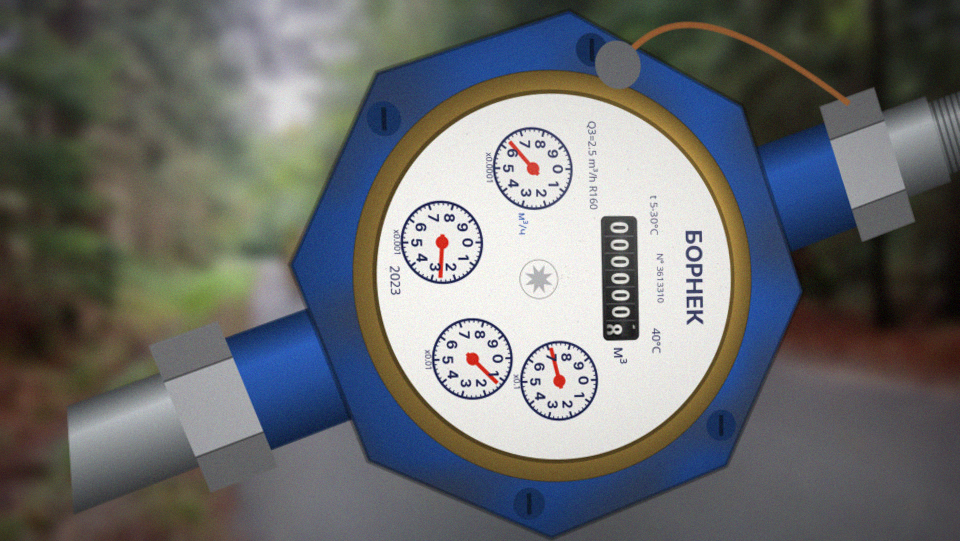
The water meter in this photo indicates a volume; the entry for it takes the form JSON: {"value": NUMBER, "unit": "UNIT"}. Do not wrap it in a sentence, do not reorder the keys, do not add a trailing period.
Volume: {"value": 7.7126, "unit": "m³"}
